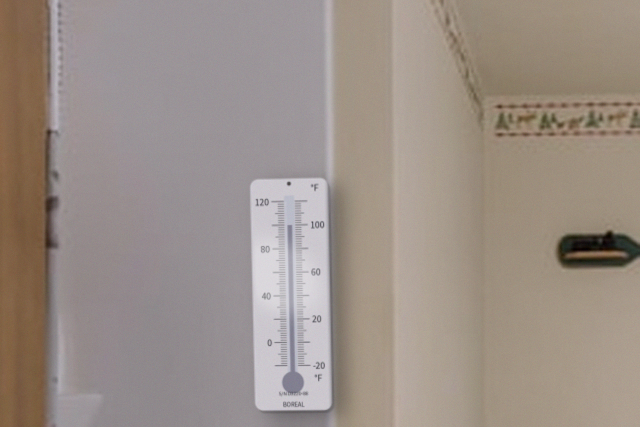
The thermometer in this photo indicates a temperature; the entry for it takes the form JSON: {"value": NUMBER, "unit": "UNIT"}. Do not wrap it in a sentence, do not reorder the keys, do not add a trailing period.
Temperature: {"value": 100, "unit": "°F"}
